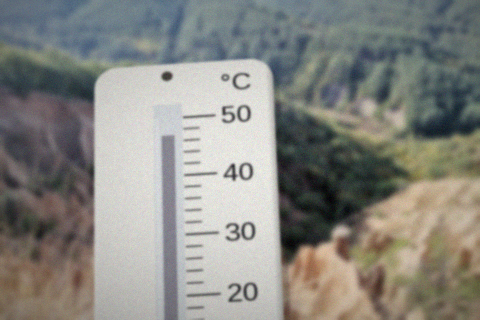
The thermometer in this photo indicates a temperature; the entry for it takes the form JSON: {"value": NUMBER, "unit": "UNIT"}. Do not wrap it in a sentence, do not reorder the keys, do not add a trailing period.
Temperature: {"value": 47, "unit": "°C"}
